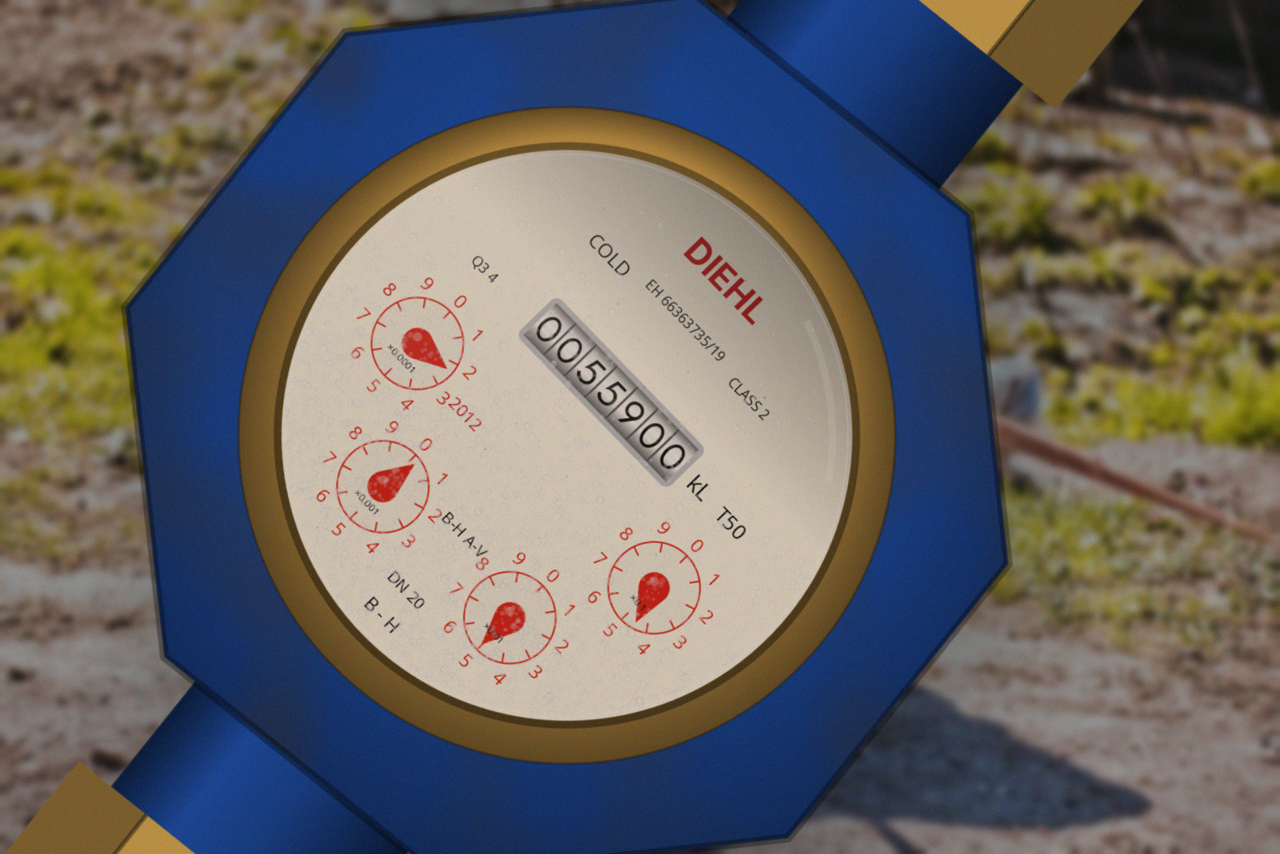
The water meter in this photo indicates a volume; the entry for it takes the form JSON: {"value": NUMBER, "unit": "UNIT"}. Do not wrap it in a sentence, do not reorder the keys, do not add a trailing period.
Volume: {"value": 55900.4502, "unit": "kL"}
